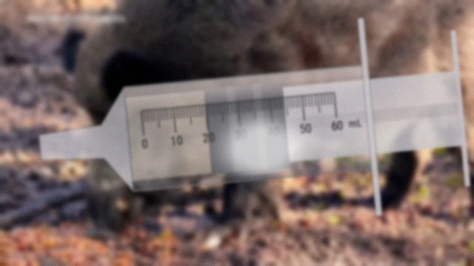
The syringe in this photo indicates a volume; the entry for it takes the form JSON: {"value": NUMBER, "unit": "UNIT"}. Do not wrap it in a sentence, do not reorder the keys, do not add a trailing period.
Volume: {"value": 20, "unit": "mL"}
